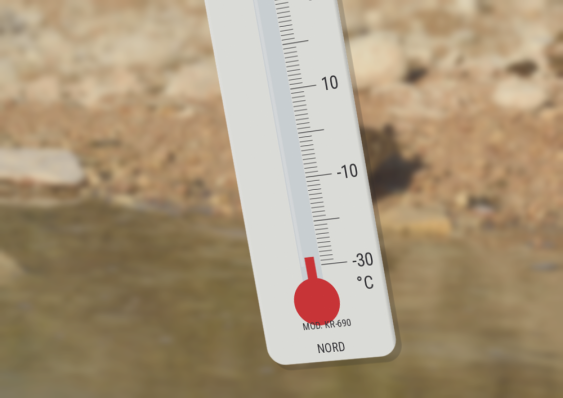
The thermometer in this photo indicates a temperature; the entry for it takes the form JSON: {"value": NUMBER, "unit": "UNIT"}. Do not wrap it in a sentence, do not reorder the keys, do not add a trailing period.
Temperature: {"value": -28, "unit": "°C"}
